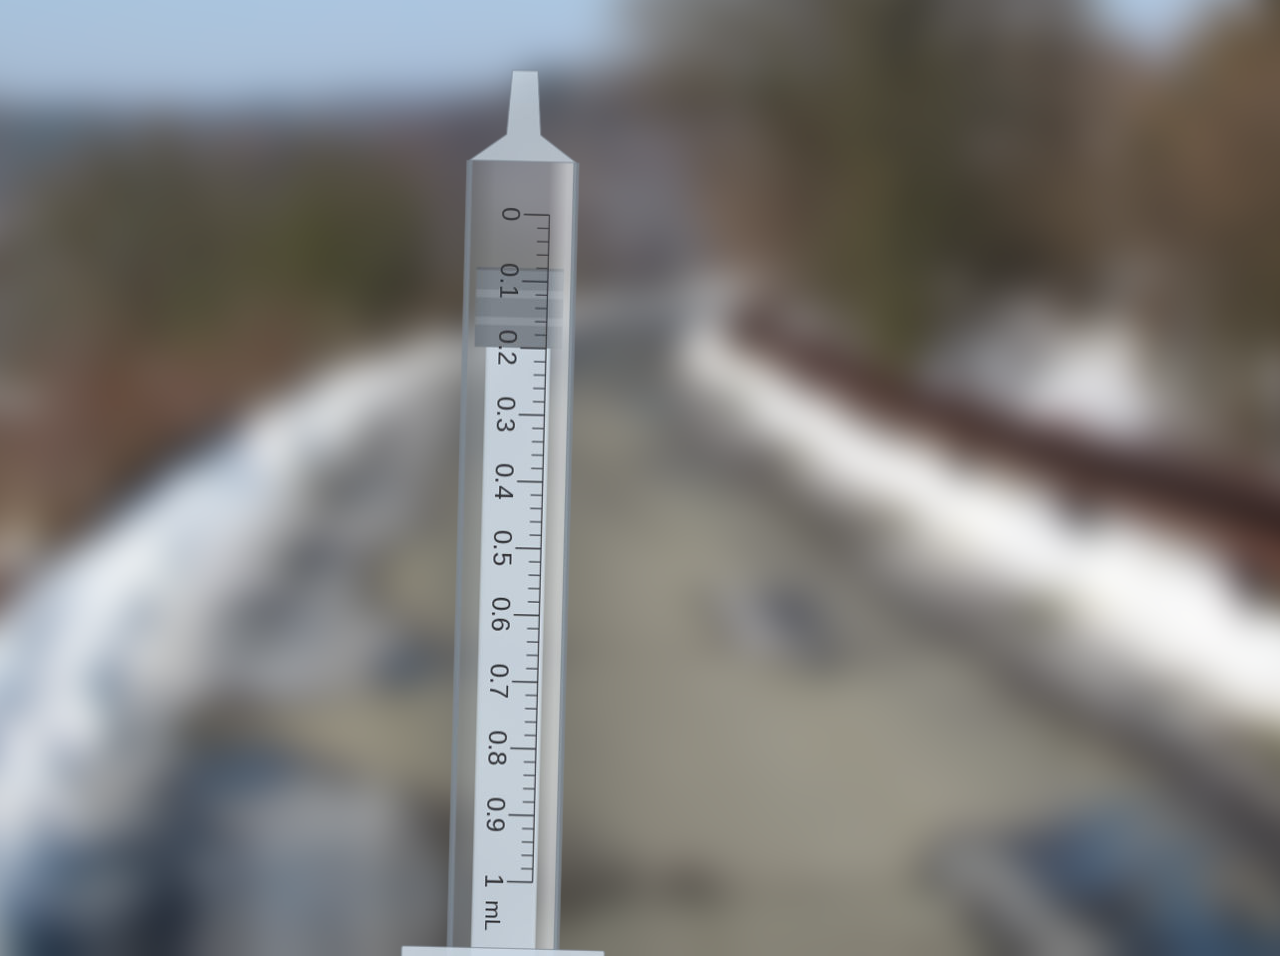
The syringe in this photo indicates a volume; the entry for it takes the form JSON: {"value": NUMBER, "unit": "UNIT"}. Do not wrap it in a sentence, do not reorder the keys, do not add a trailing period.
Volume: {"value": 0.08, "unit": "mL"}
